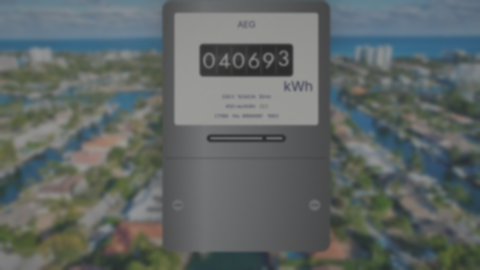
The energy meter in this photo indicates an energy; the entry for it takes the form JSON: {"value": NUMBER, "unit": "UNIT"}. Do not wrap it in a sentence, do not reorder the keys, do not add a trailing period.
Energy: {"value": 40693, "unit": "kWh"}
